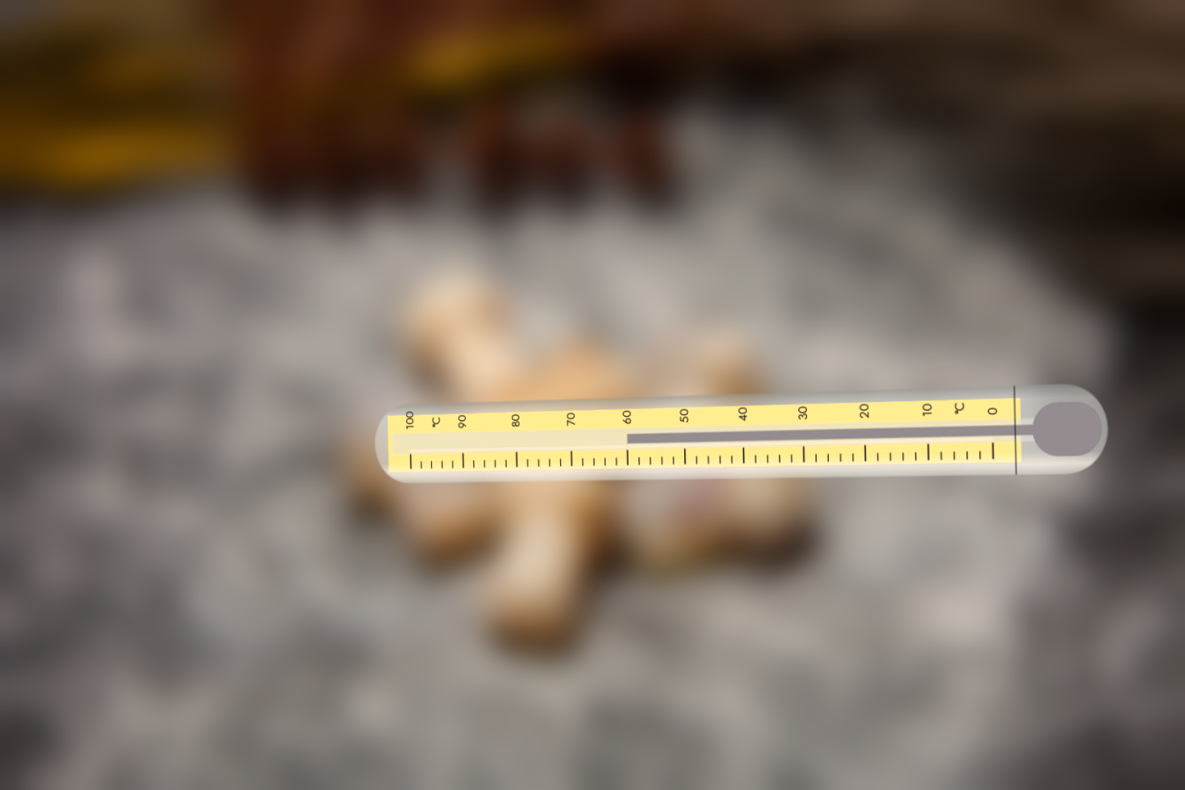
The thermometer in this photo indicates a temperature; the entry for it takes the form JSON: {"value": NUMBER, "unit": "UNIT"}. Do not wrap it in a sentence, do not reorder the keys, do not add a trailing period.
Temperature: {"value": 60, "unit": "°C"}
